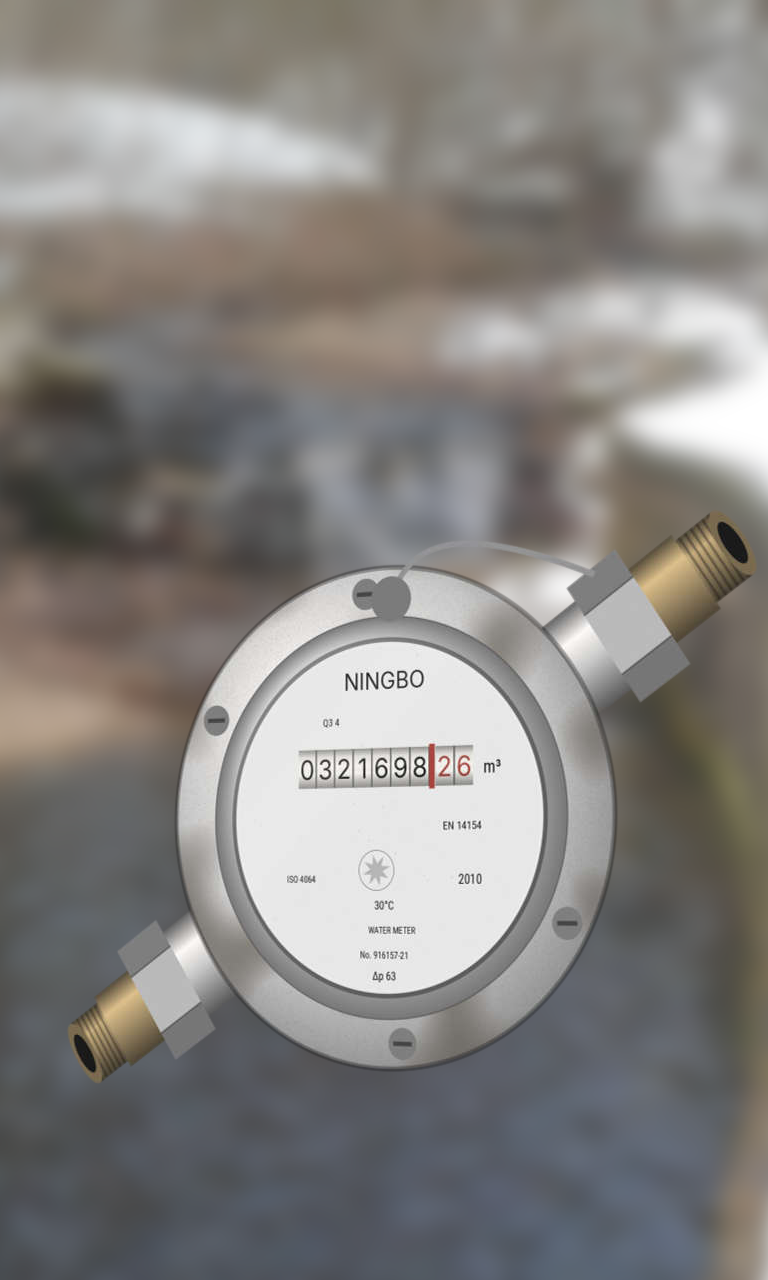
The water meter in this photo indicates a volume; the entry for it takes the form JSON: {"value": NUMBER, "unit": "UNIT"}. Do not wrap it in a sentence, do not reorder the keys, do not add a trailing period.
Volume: {"value": 321698.26, "unit": "m³"}
